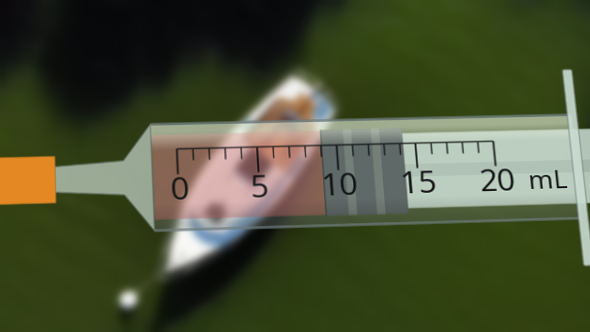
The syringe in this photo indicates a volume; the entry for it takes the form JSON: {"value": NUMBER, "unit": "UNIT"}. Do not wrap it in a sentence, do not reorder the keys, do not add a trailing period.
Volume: {"value": 9, "unit": "mL"}
